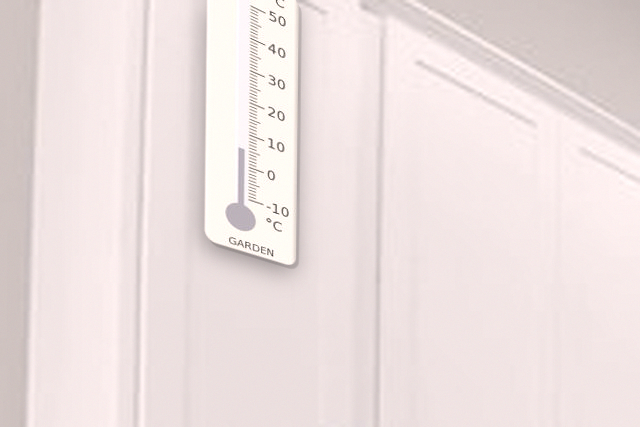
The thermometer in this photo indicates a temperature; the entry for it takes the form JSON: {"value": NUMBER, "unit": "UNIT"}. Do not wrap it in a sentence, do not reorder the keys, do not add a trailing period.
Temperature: {"value": 5, "unit": "°C"}
